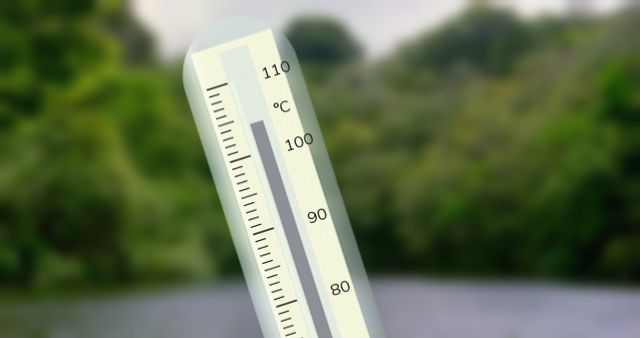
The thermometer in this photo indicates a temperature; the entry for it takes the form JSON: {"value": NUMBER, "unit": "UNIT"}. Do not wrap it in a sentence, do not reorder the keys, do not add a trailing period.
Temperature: {"value": 104, "unit": "°C"}
